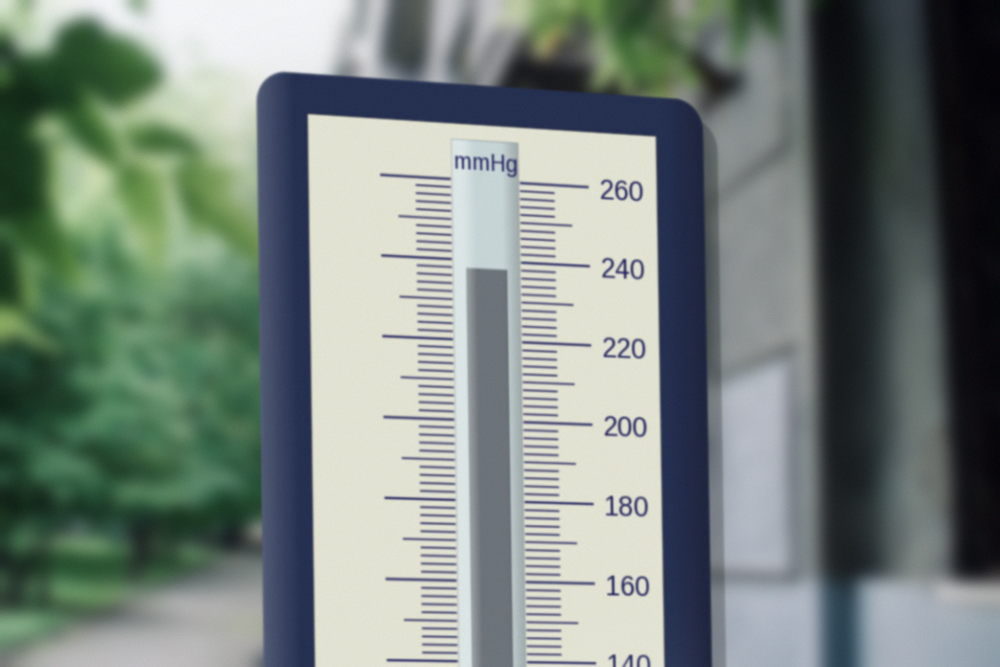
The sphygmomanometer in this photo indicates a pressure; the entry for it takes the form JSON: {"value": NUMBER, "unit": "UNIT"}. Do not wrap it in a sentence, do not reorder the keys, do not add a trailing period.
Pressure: {"value": 238, "unit": "mmHg"}
